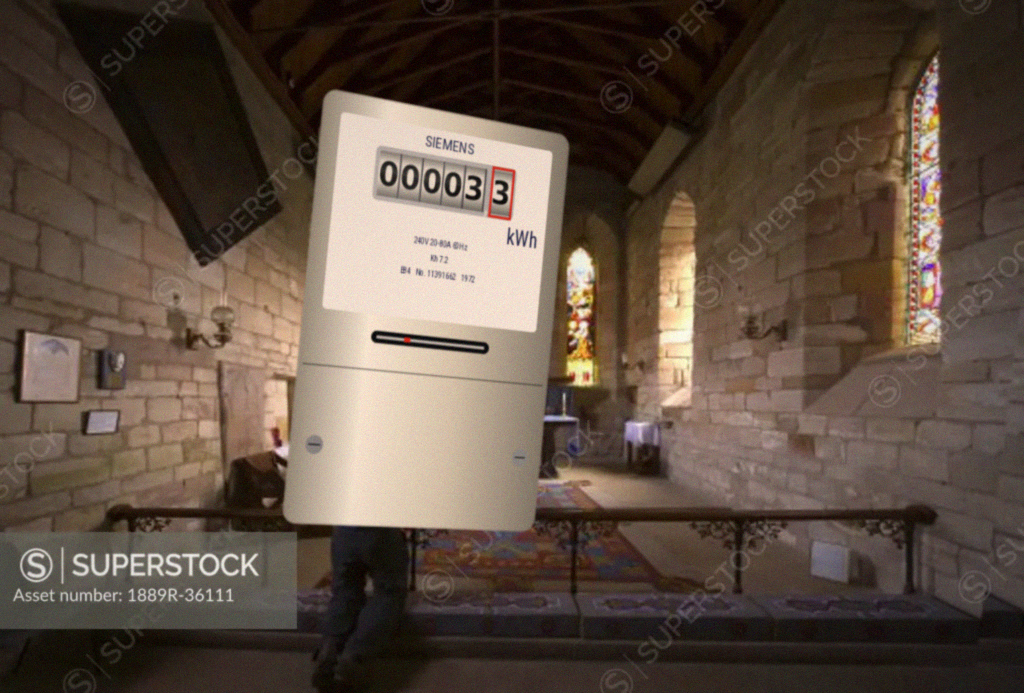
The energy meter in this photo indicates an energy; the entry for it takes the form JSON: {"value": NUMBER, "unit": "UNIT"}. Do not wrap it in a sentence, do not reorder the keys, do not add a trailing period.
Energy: {"value": 3.3, "unit": "kWh"}
